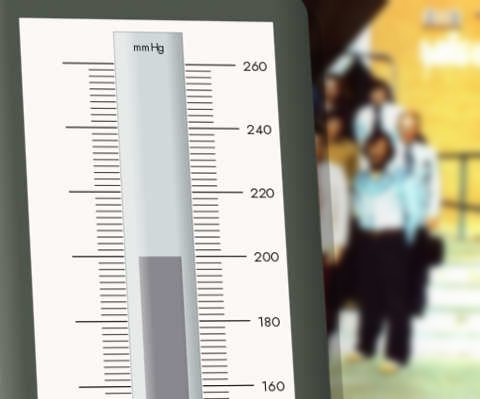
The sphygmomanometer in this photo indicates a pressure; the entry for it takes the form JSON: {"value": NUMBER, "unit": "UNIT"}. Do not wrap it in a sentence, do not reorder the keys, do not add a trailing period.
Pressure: {"value": 200, "unit": "mmHg"}
